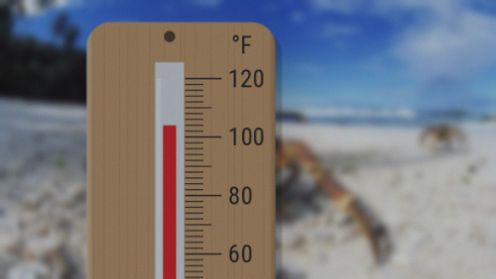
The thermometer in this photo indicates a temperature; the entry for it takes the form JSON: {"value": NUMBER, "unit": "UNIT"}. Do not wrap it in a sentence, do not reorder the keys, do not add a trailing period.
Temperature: {"value": 104, "unit": "°F"}
